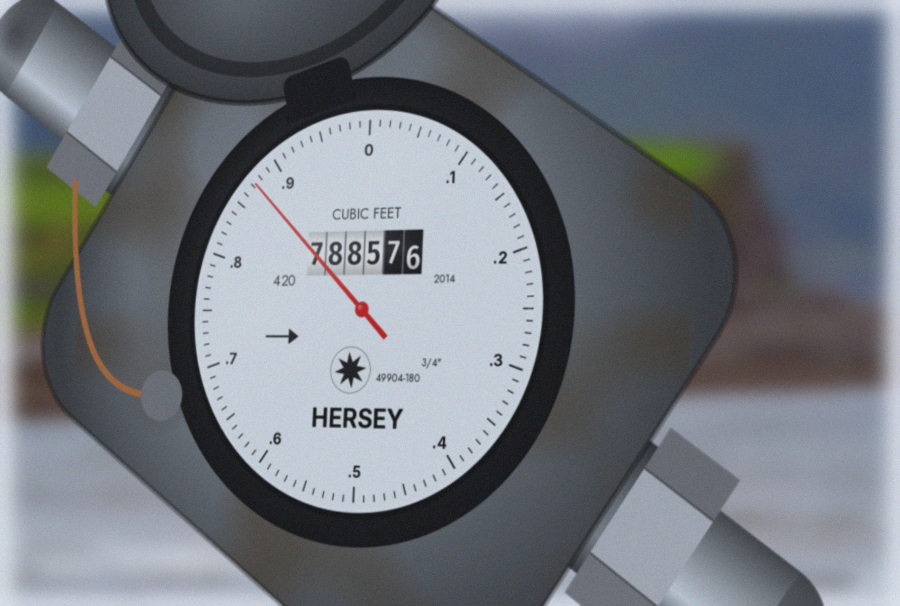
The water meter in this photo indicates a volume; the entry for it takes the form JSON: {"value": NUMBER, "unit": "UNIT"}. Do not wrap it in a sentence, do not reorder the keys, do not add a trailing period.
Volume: {"value": 788575.87, "unit": "ft³"}
